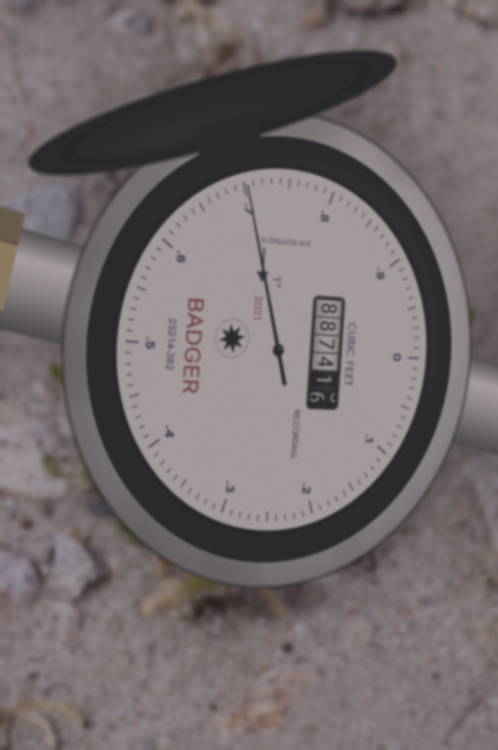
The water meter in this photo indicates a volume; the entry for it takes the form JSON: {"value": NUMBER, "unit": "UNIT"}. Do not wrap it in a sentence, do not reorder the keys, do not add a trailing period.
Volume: {"value": 887415.70, "unit": "ft³"}
